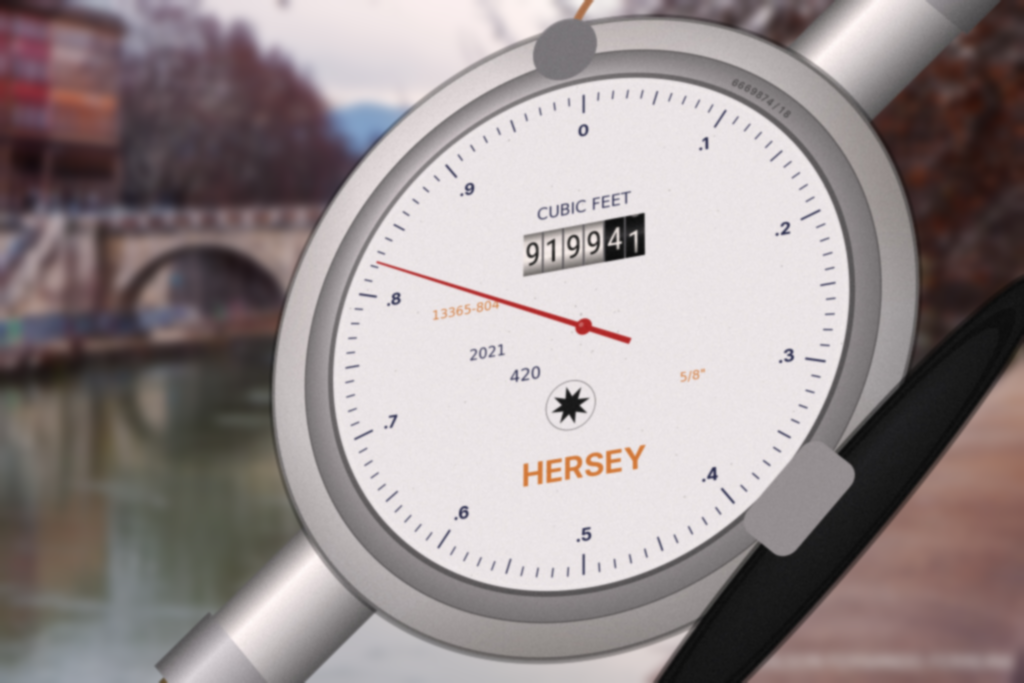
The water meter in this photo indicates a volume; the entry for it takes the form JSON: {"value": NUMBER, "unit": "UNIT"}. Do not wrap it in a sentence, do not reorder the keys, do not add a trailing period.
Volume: {"value": 919940.82, "unit": "ft³"}
